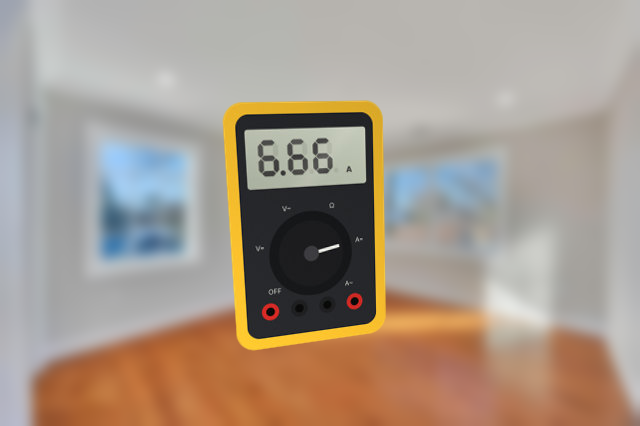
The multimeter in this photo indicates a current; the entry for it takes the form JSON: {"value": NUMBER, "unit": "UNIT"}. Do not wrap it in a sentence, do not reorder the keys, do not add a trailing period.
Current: {"value": 6.66, "unit": "A"}
